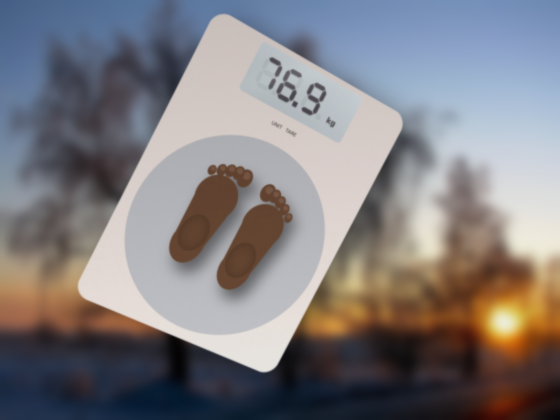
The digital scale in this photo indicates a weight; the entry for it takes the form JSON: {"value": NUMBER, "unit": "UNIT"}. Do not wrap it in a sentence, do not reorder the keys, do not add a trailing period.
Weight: {"value": 76.9, "unit": "kg"}
